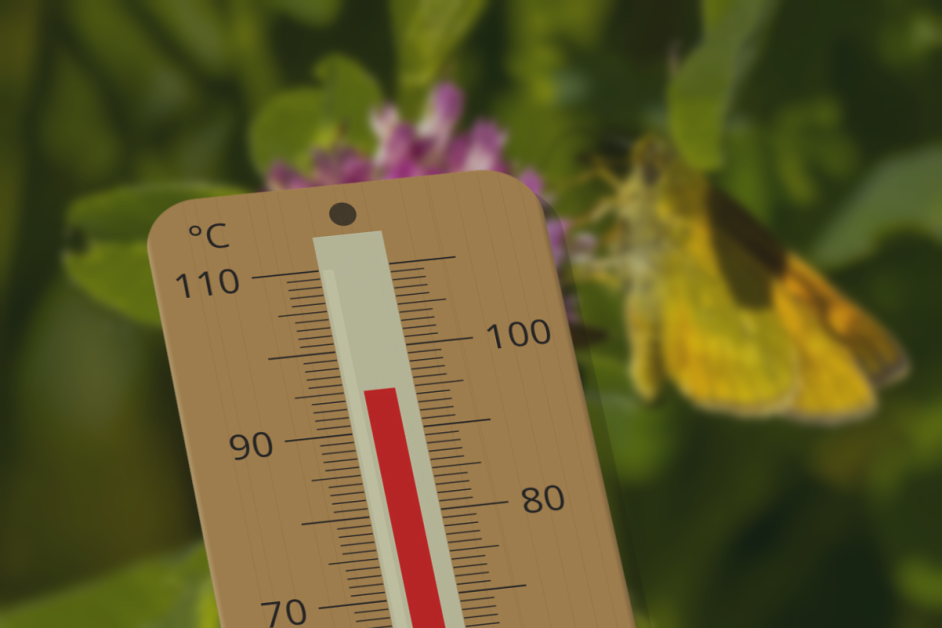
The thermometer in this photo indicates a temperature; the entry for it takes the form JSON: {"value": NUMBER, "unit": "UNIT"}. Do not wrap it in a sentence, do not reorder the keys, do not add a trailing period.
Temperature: {"value": 95, "unit": "°C"}
